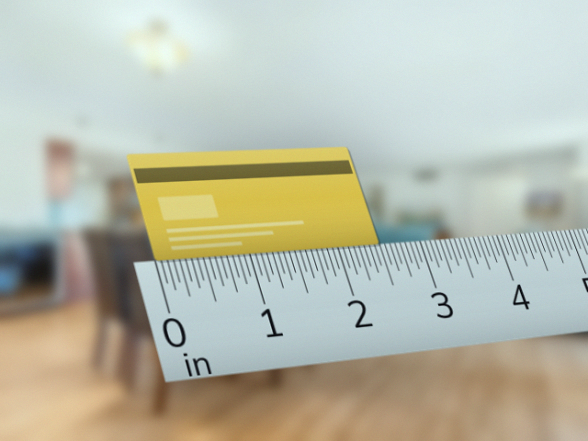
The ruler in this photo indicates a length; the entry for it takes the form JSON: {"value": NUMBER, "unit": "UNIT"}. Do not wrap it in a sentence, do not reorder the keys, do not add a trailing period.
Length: {"value": 2.5, "unit": "in"}
